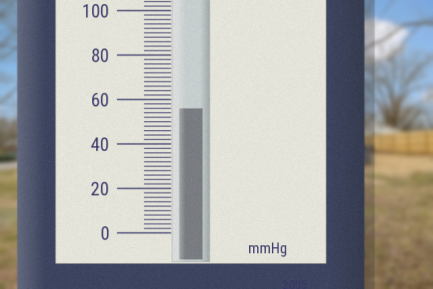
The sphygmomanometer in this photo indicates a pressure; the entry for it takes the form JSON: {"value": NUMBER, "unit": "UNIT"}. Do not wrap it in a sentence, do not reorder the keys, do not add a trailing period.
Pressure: {"value": 56, "unit": "mmHg"}
